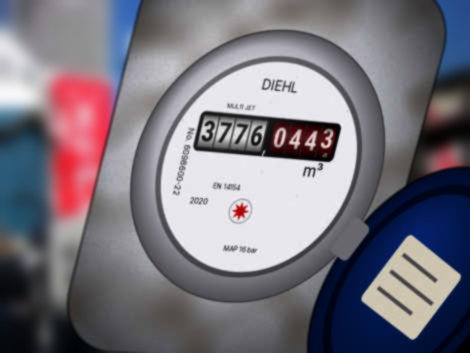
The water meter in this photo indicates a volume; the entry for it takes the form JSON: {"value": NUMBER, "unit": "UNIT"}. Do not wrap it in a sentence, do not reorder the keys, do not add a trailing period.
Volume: {"value": 3776.0443, "unit": "m³"}
